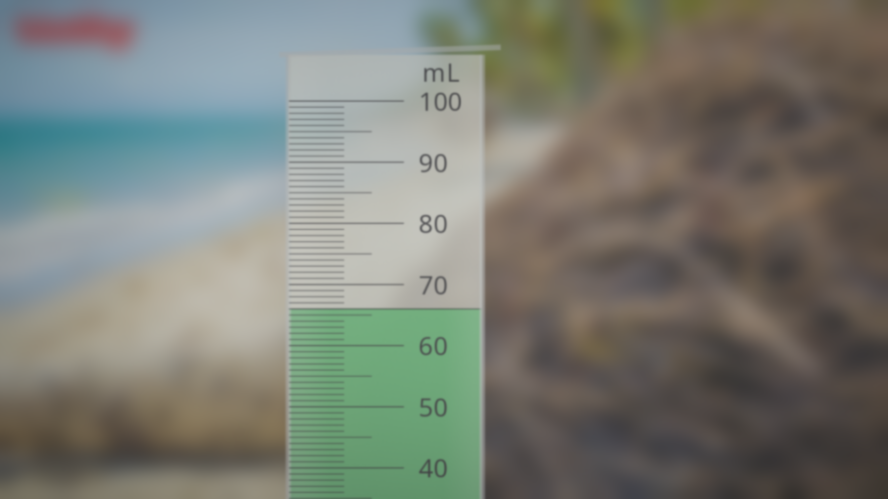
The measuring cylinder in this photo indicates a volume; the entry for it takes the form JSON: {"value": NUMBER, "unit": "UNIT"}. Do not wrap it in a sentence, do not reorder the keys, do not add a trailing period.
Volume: {"value": 66, "unit": "mL"}
